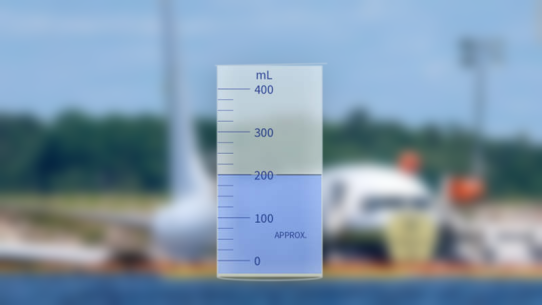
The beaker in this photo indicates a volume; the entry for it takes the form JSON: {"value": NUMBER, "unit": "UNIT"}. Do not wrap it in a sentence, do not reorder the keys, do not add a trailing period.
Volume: {"value": 200, "unit": "mL"}
